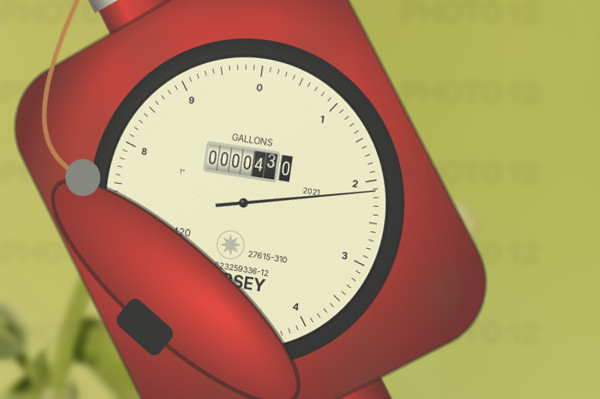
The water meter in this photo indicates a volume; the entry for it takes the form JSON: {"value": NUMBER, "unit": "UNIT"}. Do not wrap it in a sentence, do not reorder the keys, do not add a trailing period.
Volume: {"value": 432.1, "unit": "gal"}
